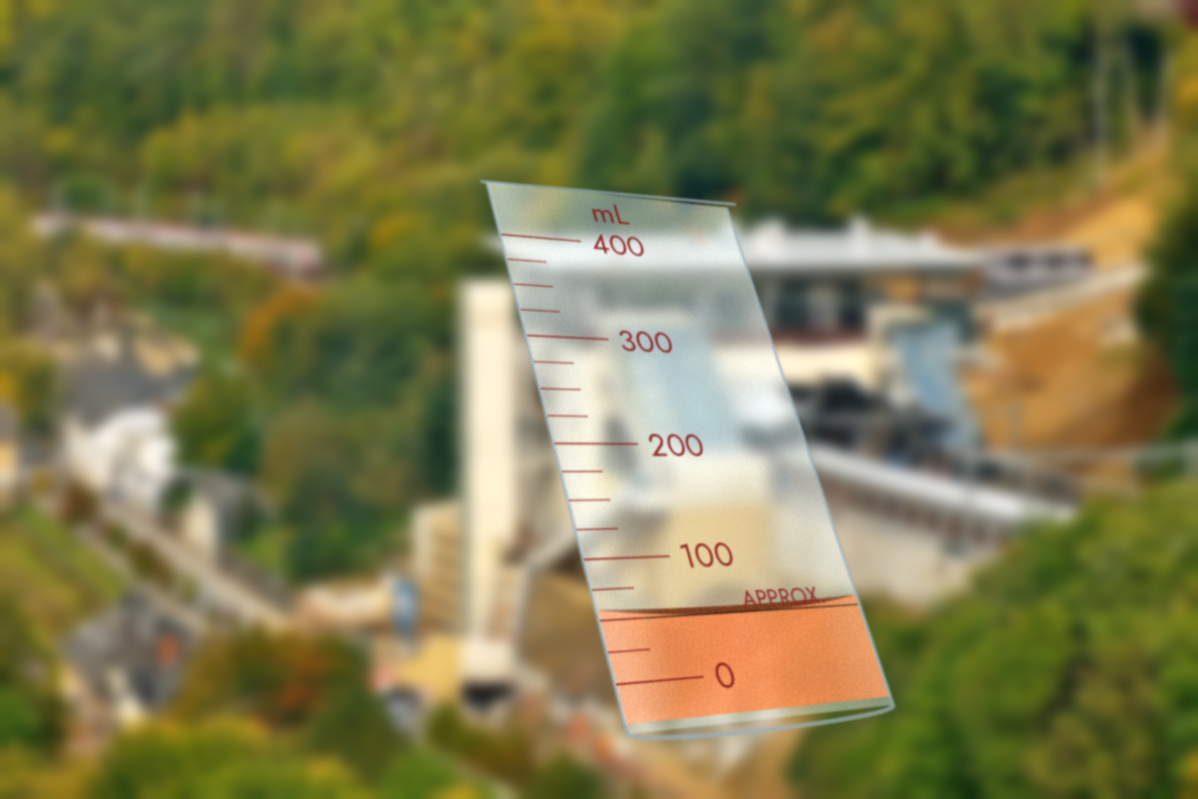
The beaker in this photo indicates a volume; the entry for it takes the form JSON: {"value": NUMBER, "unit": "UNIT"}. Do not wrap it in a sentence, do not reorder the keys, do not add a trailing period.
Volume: {"value": 50, "unit": "mL"}
